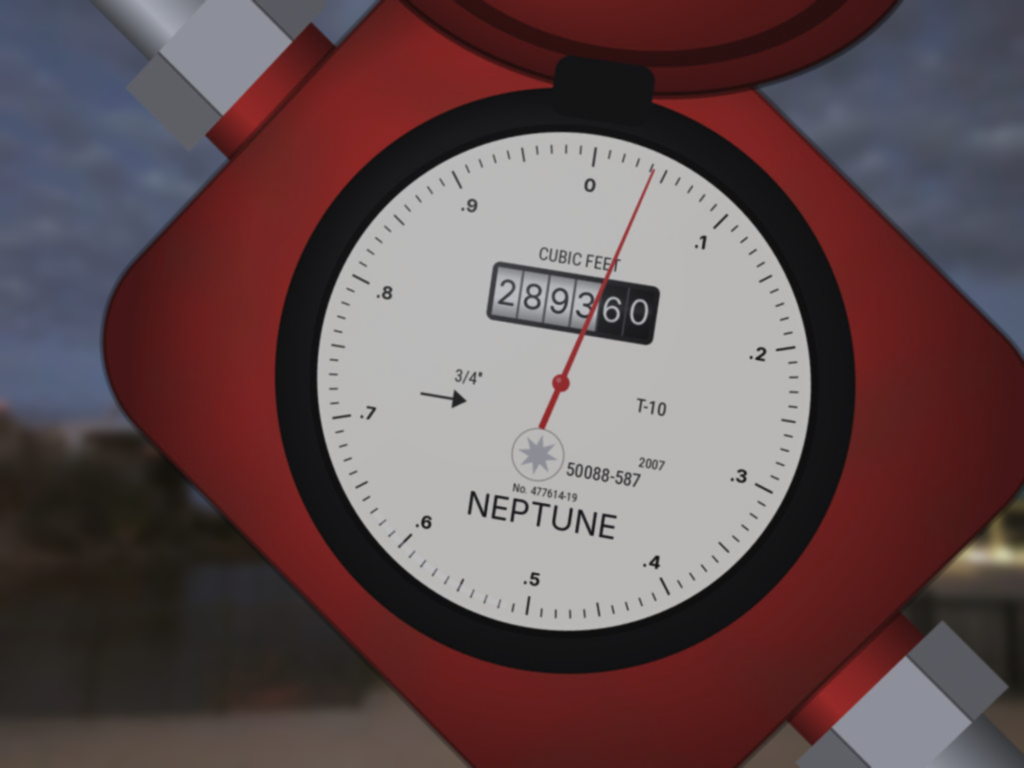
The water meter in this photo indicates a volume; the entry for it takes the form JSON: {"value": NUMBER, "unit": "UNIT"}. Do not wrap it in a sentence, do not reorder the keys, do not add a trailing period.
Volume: {"value": 289360.04, "unit": "ft³"}
